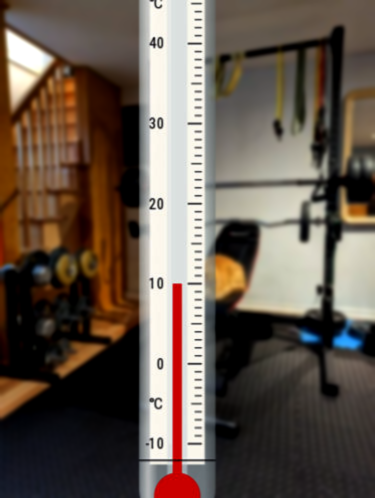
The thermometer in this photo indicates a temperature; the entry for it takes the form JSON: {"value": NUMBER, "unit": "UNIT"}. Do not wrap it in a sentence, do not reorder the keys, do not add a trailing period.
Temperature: {"value": 10, "unit": "°C"}
